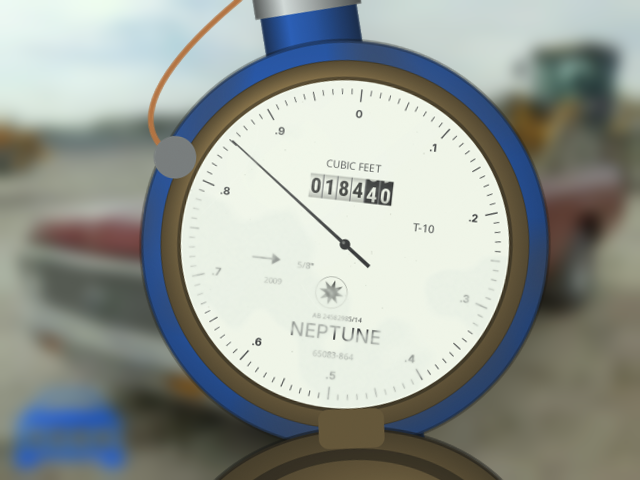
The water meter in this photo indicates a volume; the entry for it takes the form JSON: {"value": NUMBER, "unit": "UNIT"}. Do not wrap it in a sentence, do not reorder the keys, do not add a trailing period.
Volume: {"value": 18439.85, "unit": "ft³"}
